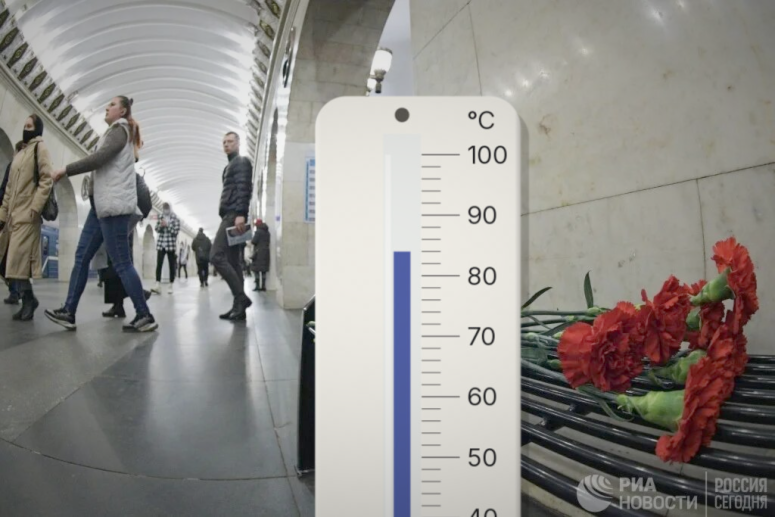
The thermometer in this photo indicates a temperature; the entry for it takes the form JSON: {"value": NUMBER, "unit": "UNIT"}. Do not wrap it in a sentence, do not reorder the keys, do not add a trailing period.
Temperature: {"value": 84, "unit": "°C"}
